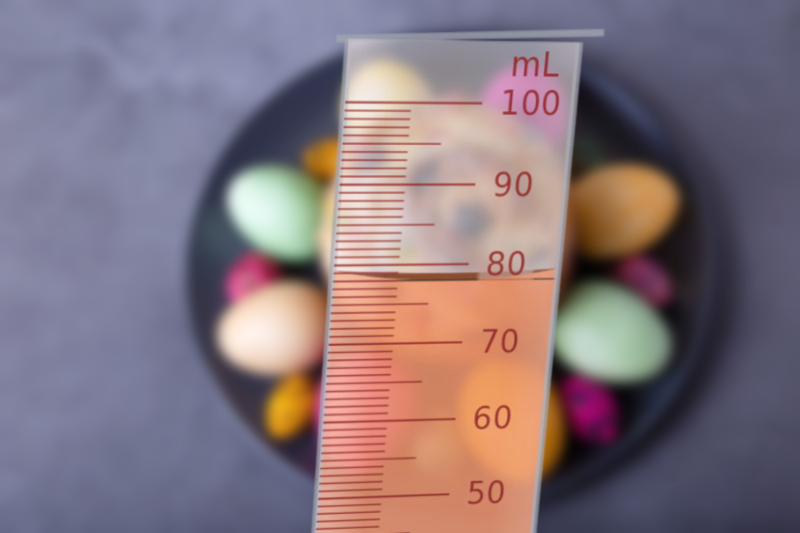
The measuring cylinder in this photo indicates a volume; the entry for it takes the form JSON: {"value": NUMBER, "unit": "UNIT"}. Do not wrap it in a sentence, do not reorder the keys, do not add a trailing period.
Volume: {"value": 78, "unit": "mL"}
